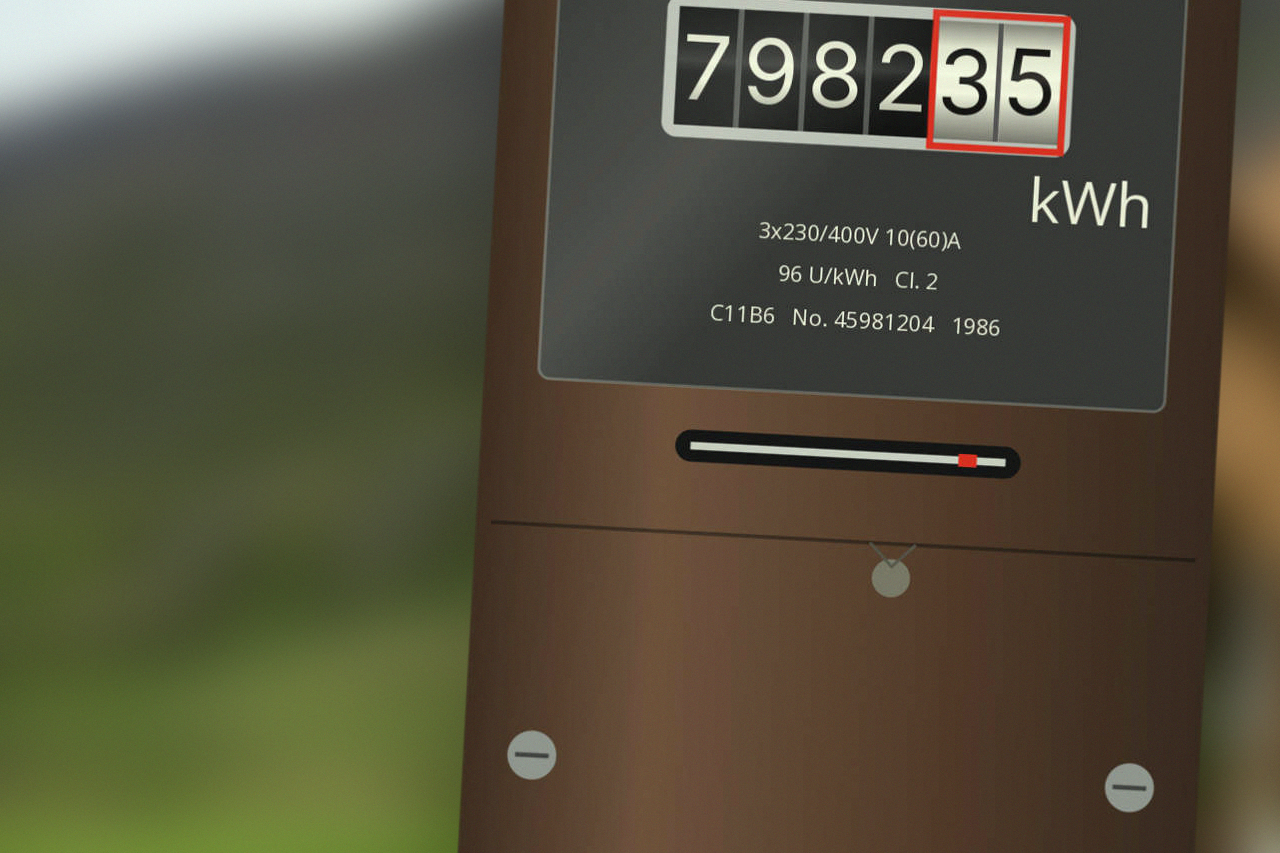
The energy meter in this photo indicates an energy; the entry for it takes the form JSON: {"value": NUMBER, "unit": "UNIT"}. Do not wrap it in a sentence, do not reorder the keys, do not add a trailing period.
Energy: {"value": 7982.35, "unit": "kWh"}
